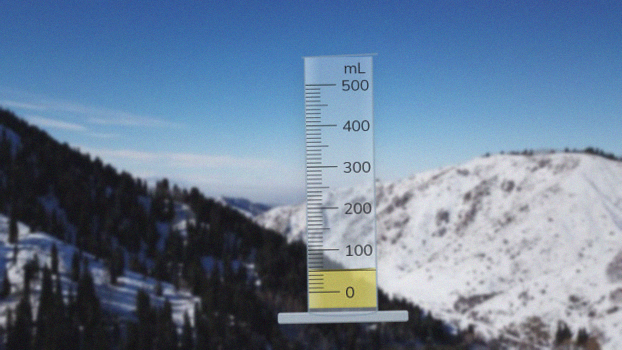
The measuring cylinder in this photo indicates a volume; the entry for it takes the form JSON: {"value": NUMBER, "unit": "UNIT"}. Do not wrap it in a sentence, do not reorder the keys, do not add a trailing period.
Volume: {"value": 50, "unit": "mL"}
